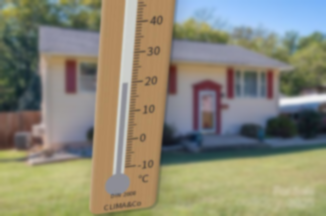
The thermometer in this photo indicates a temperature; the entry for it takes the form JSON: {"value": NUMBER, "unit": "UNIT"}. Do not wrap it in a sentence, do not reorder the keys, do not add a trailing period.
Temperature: {"value": 20, "unit": "°C"}
